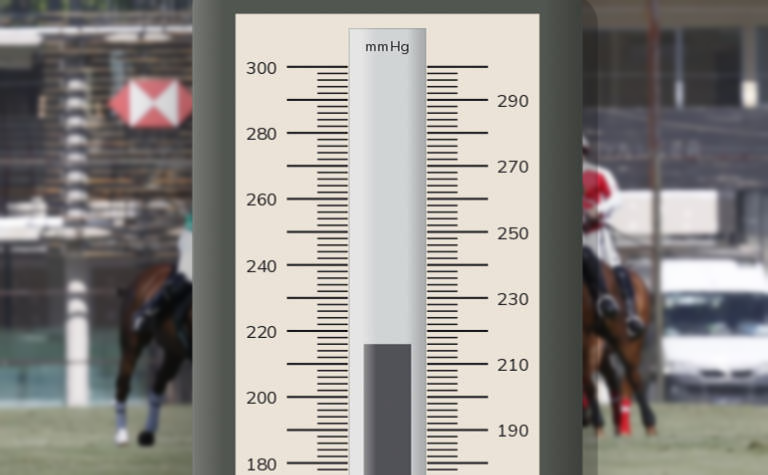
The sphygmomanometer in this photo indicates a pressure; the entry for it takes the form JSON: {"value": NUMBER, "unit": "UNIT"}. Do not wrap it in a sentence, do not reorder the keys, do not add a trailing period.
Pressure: {"value": 216, "unit": "mmHg"}
